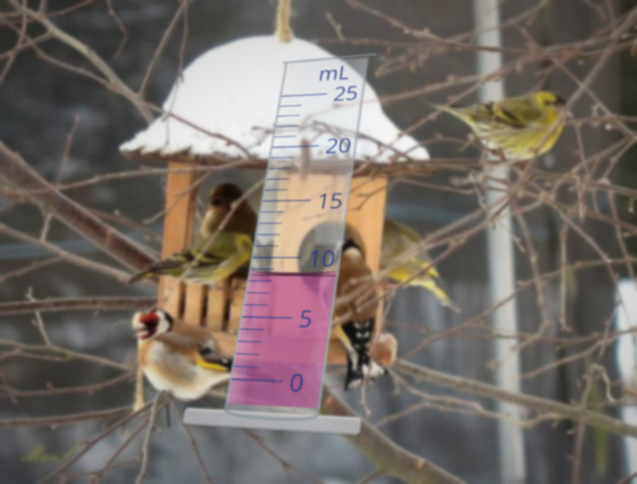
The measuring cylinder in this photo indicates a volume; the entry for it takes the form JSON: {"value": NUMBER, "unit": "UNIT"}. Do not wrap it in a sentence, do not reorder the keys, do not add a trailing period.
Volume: {"value": 8.5, "unit": "mL"}
